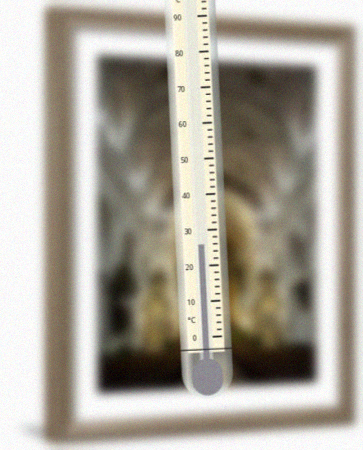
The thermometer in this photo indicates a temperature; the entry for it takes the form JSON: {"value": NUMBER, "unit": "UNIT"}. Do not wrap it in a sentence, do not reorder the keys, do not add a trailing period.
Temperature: {"value": 26, "unit": "°C"}
